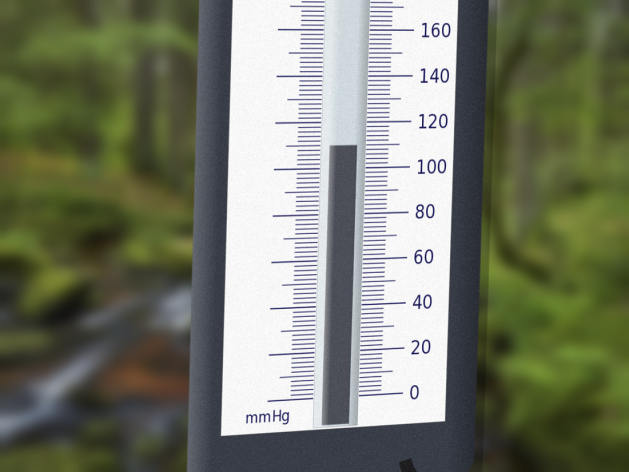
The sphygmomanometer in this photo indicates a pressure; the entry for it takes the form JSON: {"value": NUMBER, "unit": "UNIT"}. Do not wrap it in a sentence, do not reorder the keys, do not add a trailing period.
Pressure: {"value": 110, "unit": "mmHg"}
